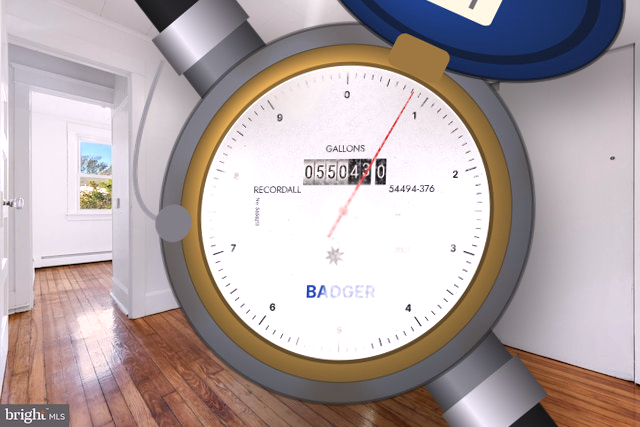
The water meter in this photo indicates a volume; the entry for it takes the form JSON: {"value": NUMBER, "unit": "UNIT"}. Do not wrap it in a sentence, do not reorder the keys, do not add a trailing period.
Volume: {"value": 550430.8, "unit": "gal"}
